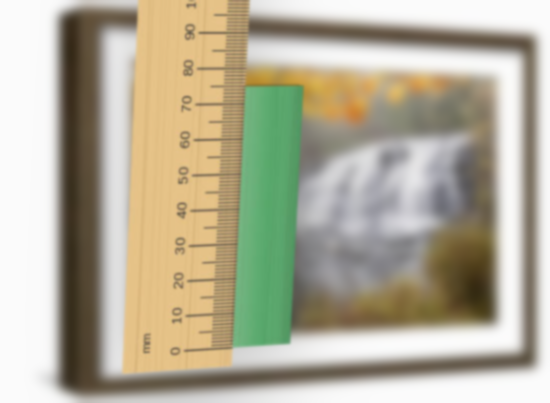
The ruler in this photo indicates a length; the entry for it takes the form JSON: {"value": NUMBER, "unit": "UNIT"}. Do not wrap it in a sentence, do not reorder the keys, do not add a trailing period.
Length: {"value": 75, "unit": "mm"}
